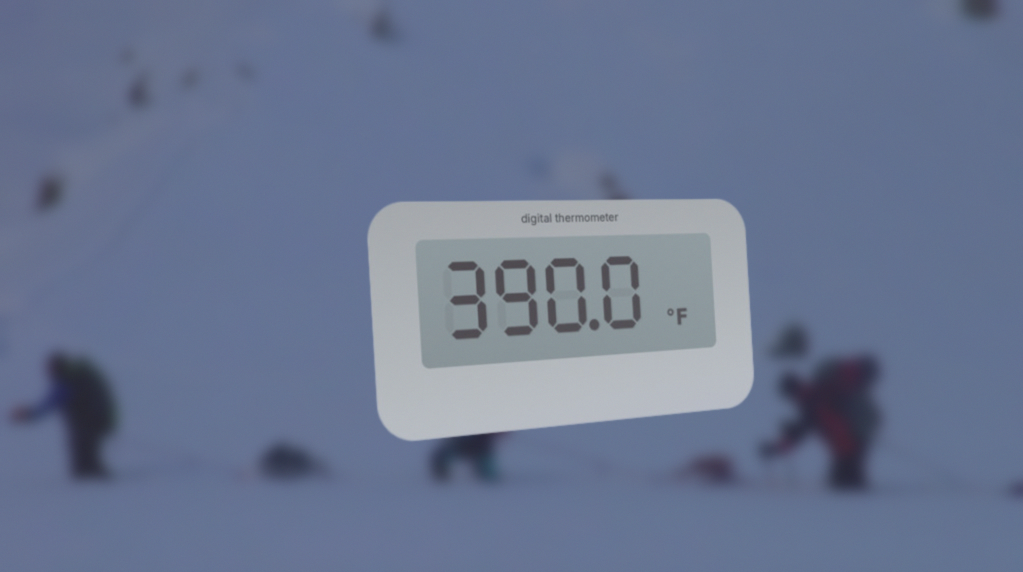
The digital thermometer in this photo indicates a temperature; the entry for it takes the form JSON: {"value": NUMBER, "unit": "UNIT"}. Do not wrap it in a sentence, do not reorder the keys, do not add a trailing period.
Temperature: {"value": 390.0, "unit": "°F"}
